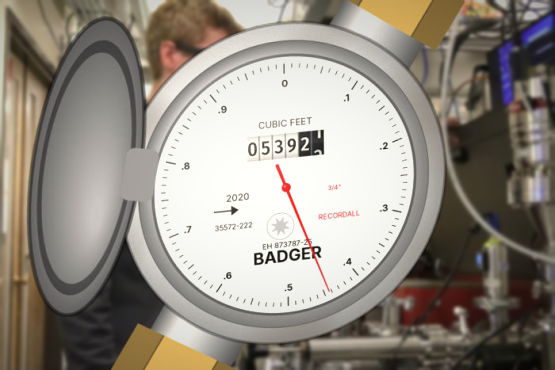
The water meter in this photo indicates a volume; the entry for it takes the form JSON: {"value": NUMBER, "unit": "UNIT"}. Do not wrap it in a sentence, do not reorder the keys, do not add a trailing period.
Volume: {"value": 53921.44, "unit": "ft³"}
